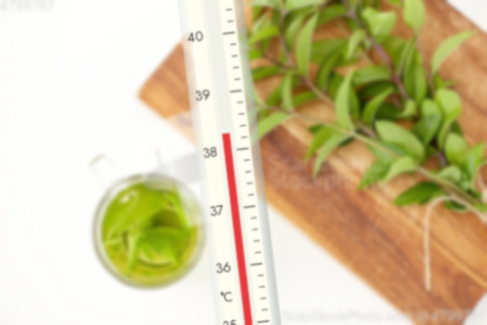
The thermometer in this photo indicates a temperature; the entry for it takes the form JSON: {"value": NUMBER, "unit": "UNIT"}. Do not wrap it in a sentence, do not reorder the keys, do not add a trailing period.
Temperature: {"value": 38.3, "unit": "°C"}
